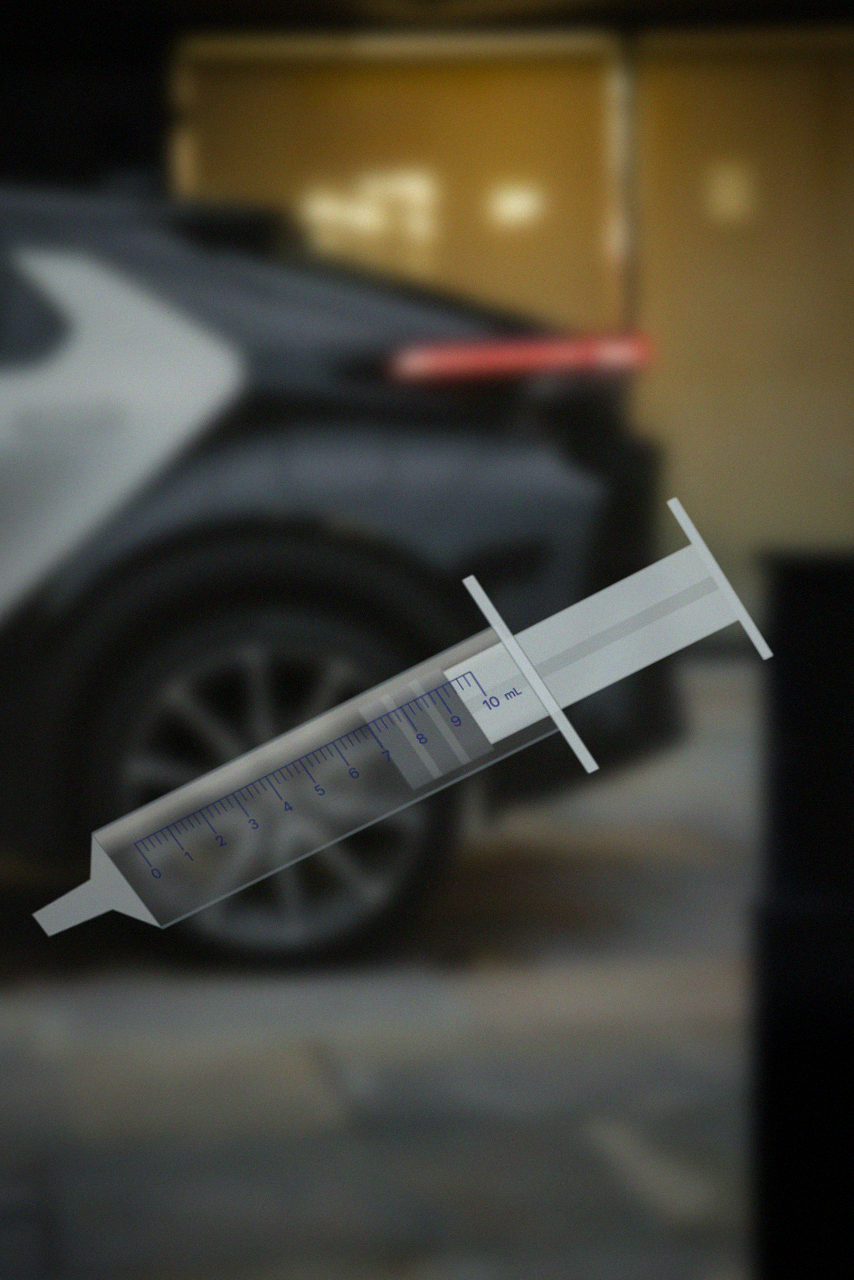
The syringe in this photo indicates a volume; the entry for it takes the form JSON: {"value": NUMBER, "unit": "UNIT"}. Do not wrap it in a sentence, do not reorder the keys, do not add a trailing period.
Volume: {"value": 7, "unit": "mL"}
